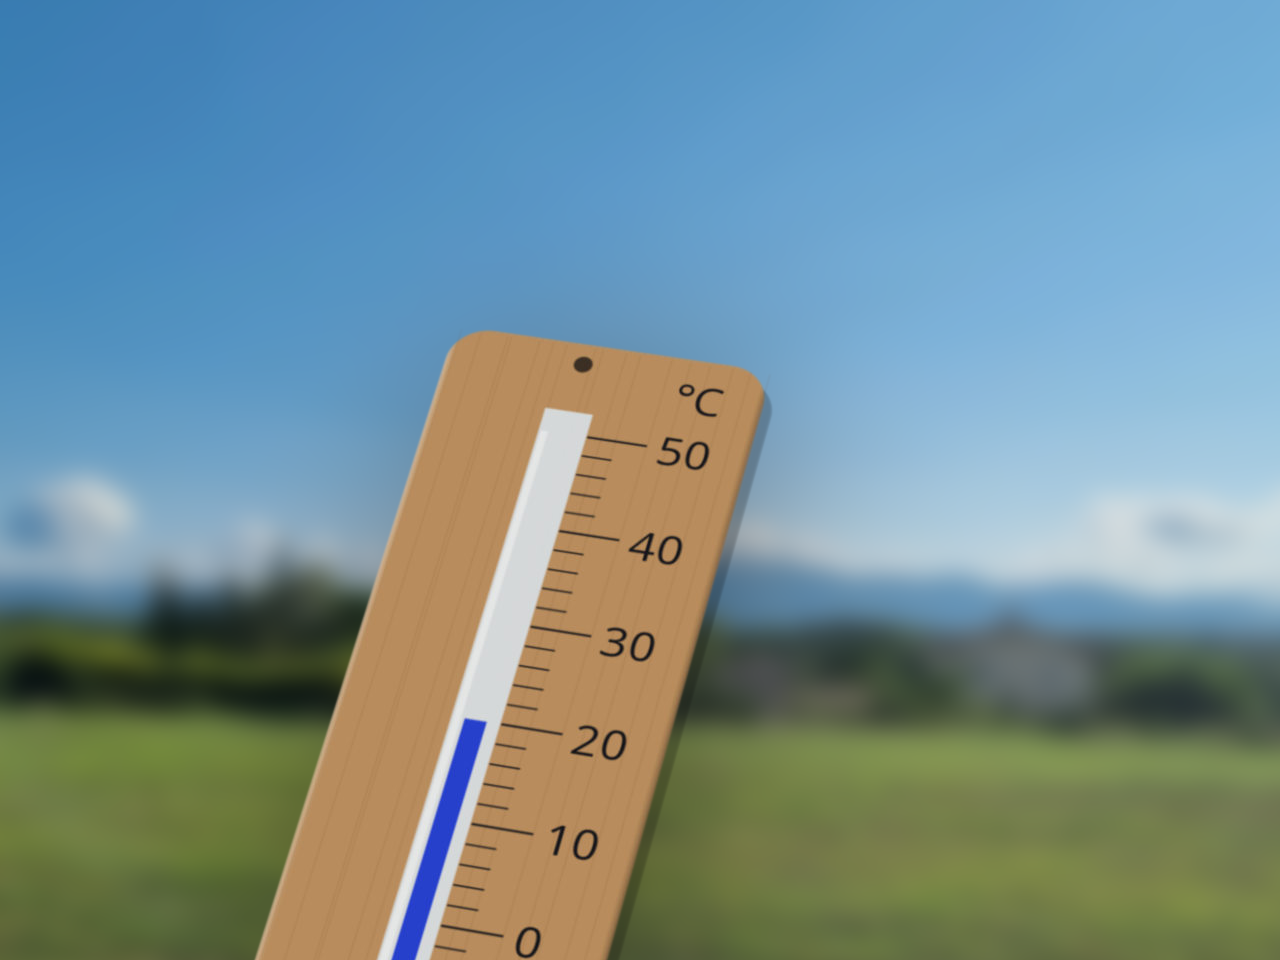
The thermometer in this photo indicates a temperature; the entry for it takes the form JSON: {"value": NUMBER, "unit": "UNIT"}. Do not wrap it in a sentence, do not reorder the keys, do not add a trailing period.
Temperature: {"value": 20, "unit": "°C"}
